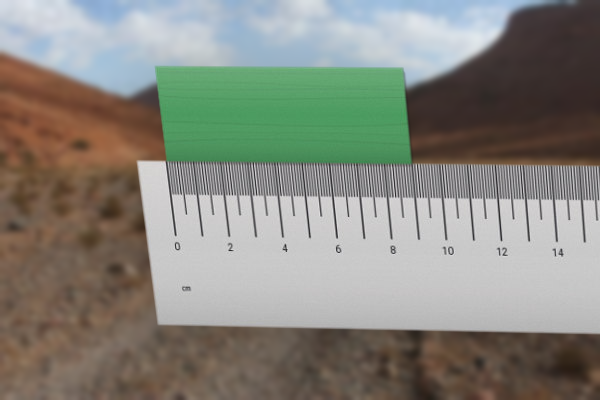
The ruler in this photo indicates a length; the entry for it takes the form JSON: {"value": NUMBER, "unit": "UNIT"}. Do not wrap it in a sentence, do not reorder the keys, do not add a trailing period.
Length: {"value": 9, "unit": "cm"}
